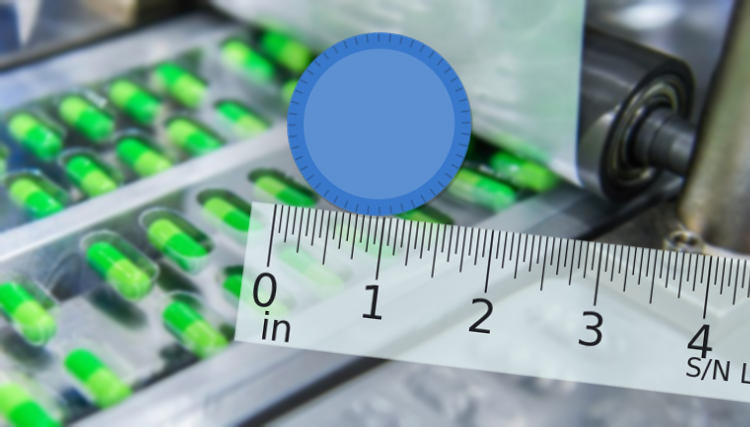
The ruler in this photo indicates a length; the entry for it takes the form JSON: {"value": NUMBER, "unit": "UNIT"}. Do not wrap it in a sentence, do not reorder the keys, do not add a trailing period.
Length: {"value": 1.6875, "unit": "in"}
